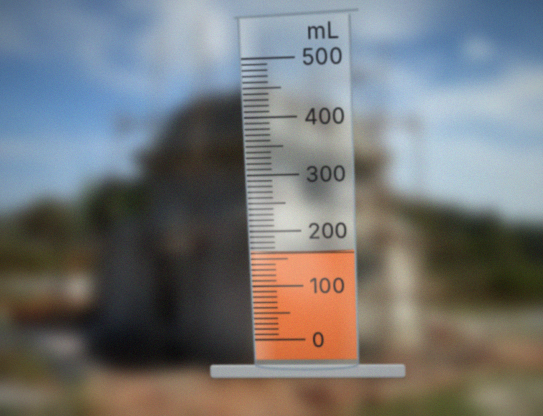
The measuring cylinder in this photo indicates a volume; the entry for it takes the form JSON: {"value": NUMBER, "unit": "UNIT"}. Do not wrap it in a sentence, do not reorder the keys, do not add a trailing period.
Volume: {"value": 160, "unit": "mL"}
